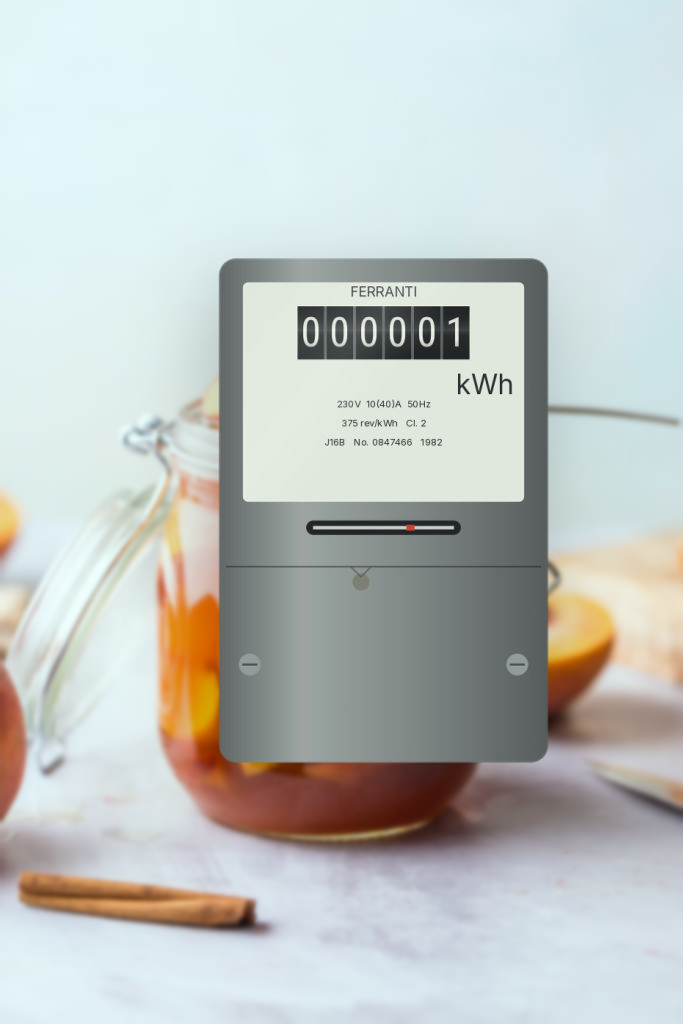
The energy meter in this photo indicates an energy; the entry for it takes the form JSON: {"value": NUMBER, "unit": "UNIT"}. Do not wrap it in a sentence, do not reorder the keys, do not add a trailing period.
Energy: {"value": 1, "unit": "kWh"}
